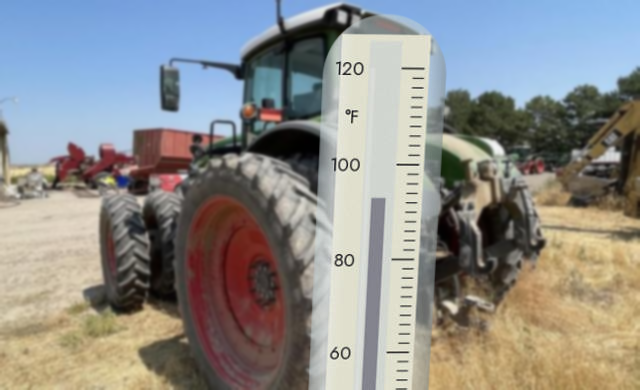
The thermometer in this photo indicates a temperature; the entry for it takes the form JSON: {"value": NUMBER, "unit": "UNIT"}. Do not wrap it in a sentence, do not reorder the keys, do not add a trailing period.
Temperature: {"value": 93, "unit": "°F"}
